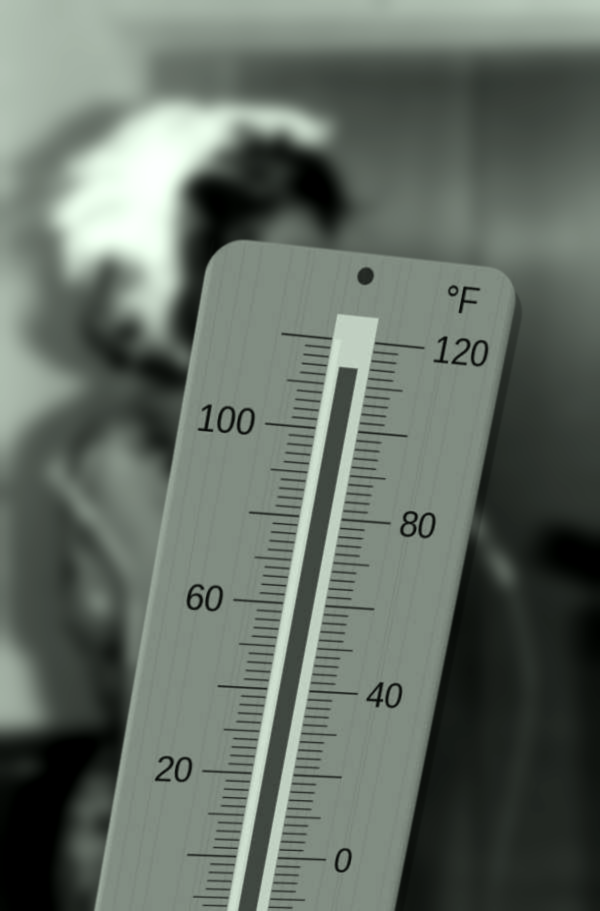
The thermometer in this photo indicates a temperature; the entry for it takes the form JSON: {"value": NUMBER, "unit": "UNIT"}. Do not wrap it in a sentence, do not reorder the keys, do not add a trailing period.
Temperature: {"value": 114, "unit": "°F"}
